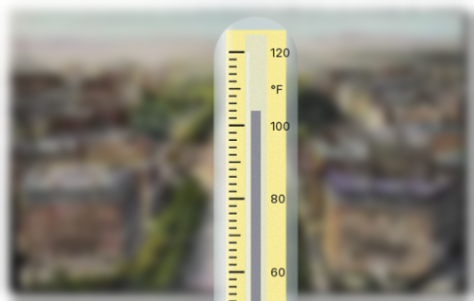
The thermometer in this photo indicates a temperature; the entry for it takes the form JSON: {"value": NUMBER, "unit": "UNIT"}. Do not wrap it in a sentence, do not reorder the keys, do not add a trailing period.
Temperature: {"value": 104, "unit": "°F"}
